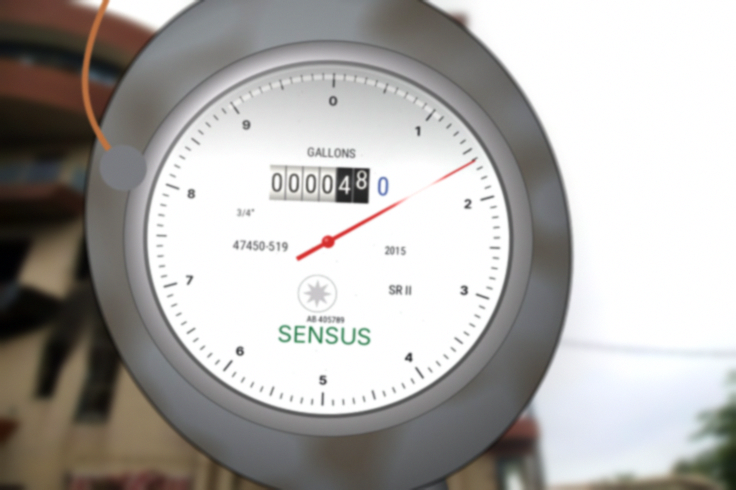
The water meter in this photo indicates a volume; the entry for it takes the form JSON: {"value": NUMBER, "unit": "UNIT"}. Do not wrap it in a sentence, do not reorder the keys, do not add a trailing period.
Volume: {"value": 481.6, "unit": "gal"}
